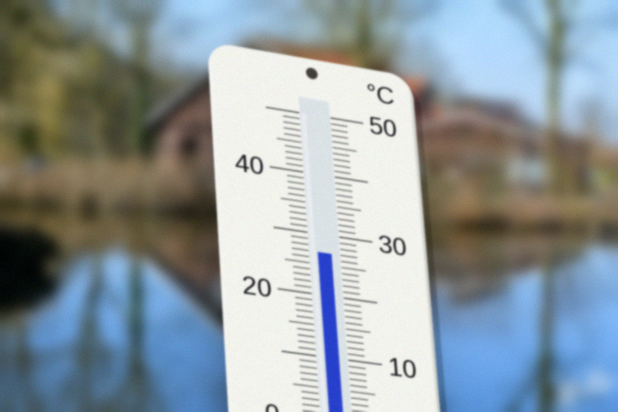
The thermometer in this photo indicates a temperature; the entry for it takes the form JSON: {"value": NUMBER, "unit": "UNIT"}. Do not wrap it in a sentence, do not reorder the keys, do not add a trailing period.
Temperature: {"value": 27, "unit": "°C"}
